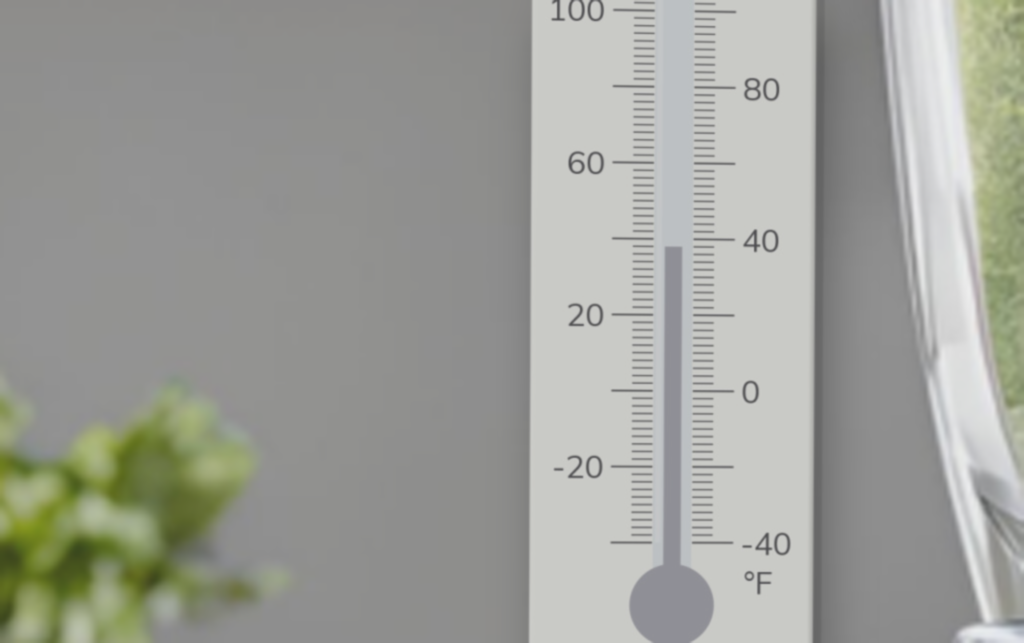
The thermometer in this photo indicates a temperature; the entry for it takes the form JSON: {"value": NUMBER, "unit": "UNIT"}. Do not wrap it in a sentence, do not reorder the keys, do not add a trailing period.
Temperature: {"value": 38, "unit": "°F"}
